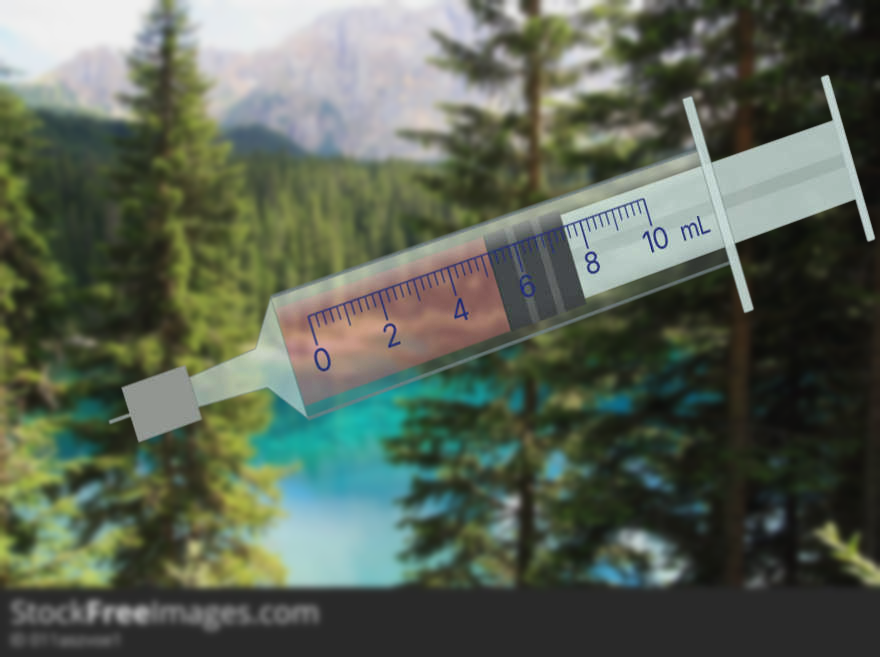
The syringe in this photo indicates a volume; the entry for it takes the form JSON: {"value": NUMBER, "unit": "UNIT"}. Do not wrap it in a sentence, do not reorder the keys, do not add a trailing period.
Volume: {"value": 5.2, "unit": "mL"}
